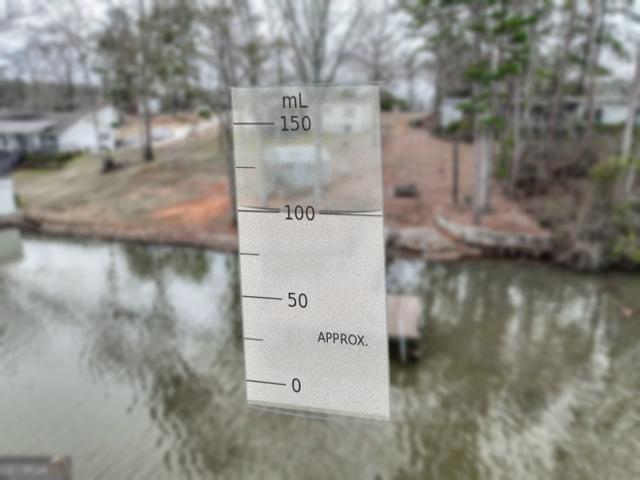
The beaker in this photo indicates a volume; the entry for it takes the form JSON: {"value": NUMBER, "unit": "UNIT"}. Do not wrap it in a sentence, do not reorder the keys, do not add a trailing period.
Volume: {"value": 100, "unit": "mL"}
